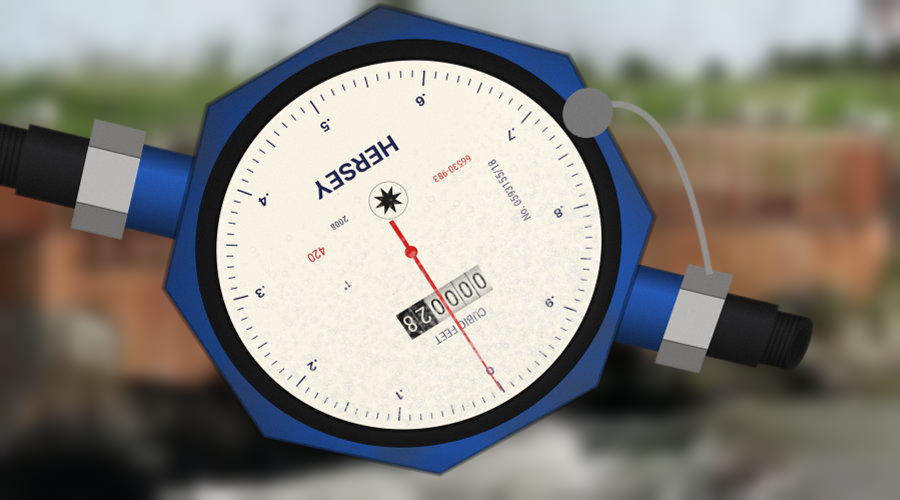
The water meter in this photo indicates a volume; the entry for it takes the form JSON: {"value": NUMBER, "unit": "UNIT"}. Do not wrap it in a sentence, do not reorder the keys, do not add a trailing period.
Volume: {"value": 28.00, "unit": "ft³"}
